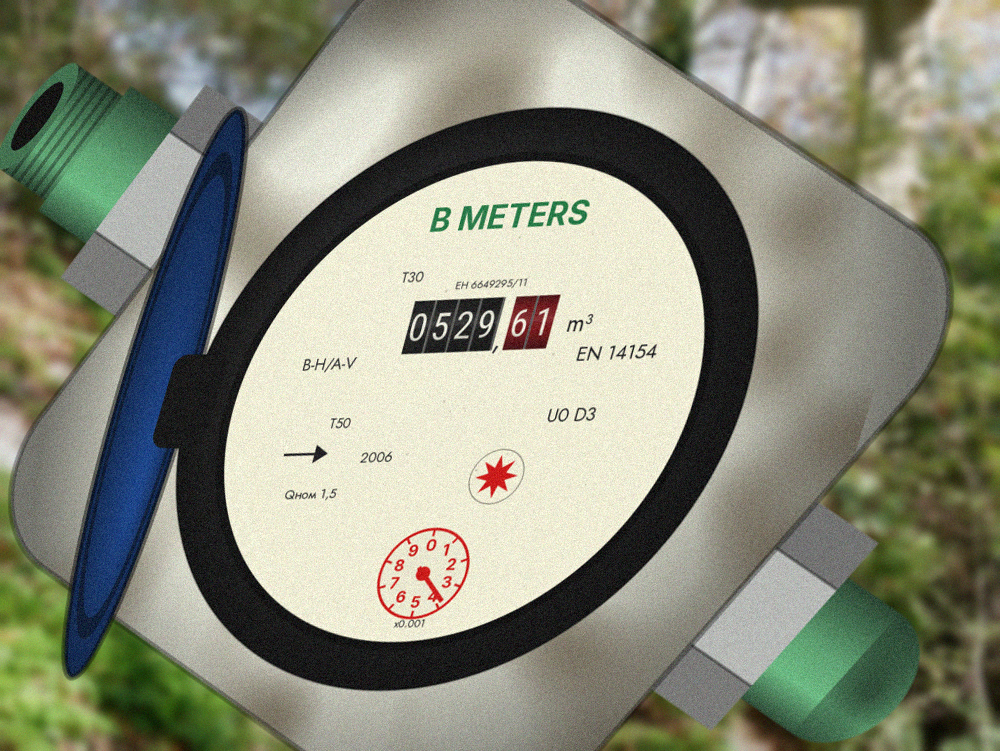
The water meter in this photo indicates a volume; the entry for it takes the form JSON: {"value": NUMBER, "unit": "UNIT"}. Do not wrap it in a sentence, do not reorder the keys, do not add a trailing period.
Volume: {"value": 529.613, "unit": "m³"}
